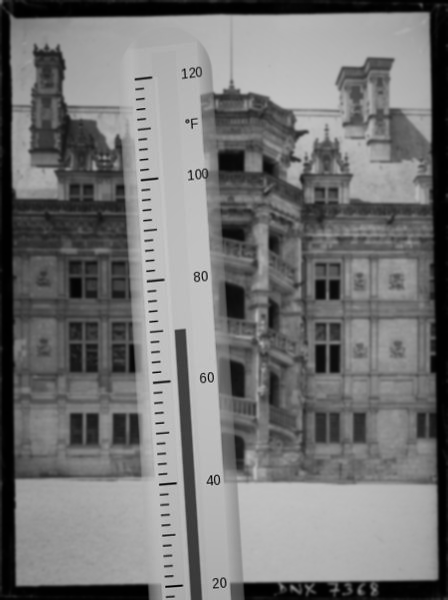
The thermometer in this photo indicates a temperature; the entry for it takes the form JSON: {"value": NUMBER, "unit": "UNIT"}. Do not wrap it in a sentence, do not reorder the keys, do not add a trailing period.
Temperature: {"value": 70, "unit": "°F"}
